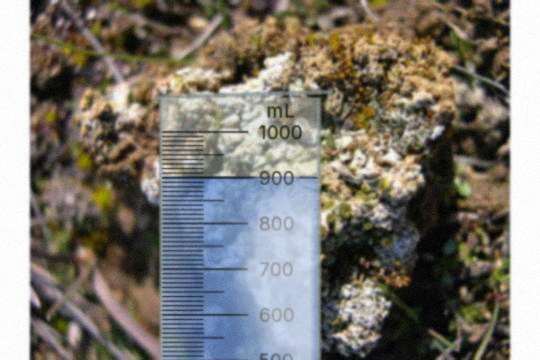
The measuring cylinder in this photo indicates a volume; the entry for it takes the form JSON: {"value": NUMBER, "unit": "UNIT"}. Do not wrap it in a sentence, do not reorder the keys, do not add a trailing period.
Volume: {"value": 900, "unit": "mL"}
